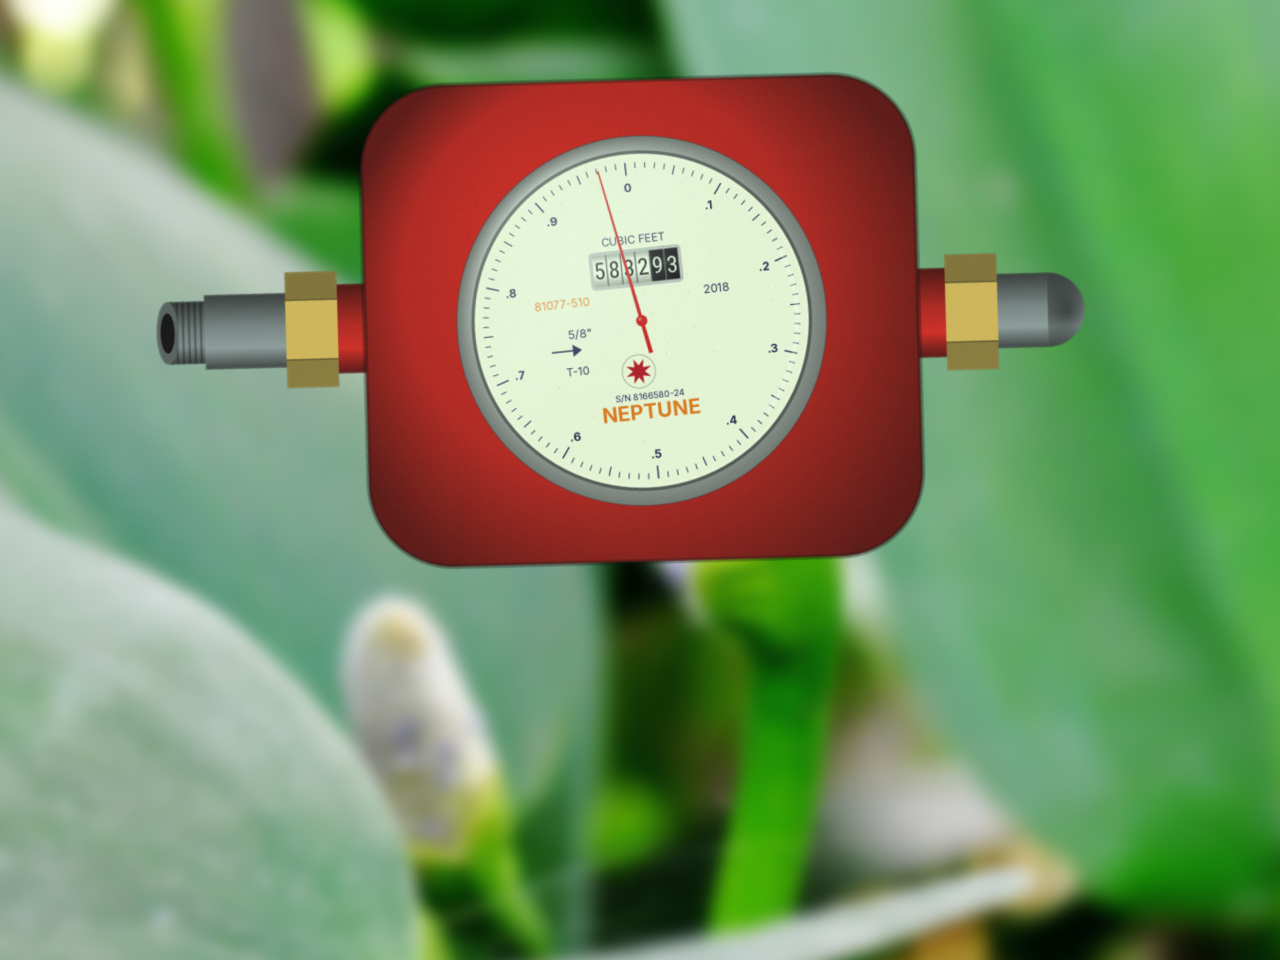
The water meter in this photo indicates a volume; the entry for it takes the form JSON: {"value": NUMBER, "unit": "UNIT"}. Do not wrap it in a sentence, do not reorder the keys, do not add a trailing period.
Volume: {"value": 583292.97, "unit": "ft³"}
